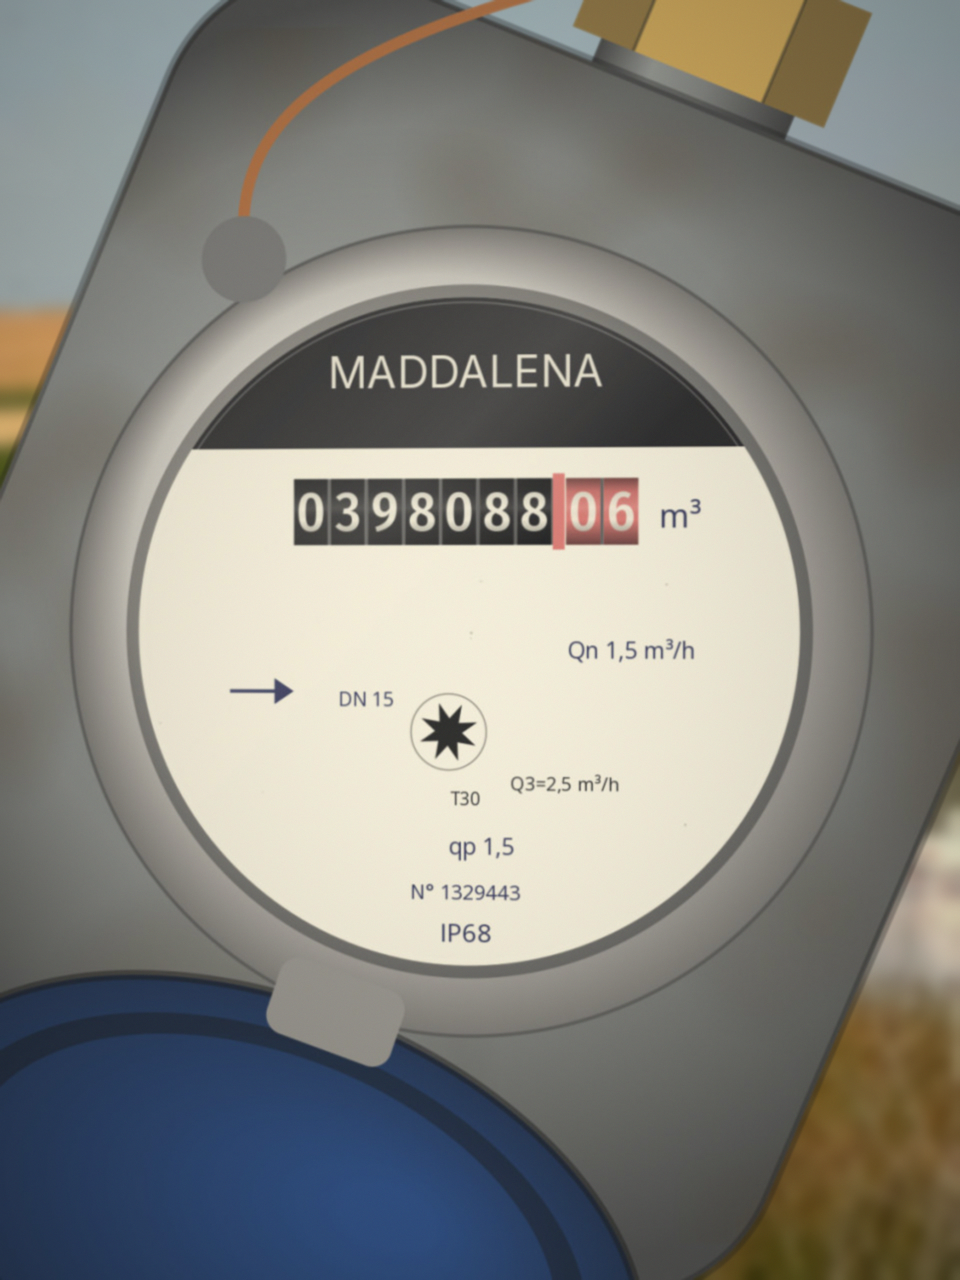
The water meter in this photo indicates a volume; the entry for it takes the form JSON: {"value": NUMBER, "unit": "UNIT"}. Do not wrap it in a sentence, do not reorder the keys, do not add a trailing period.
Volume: {"value": 398088.06, "unit": "m³"}
